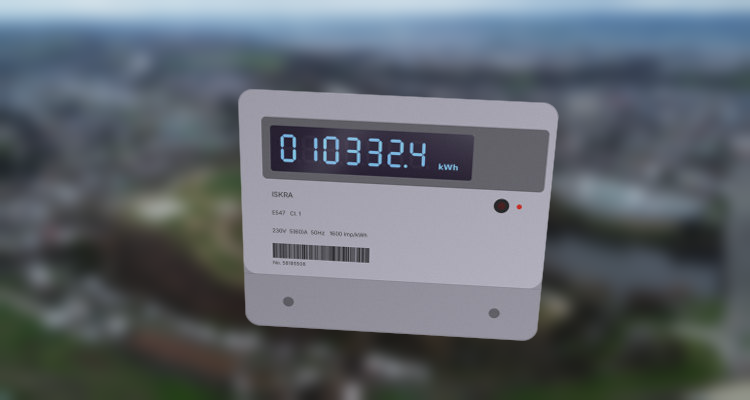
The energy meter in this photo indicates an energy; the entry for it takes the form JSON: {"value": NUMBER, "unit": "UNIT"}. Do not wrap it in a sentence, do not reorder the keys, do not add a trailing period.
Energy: {"value": 10332.4, "unit": "kWh"}
